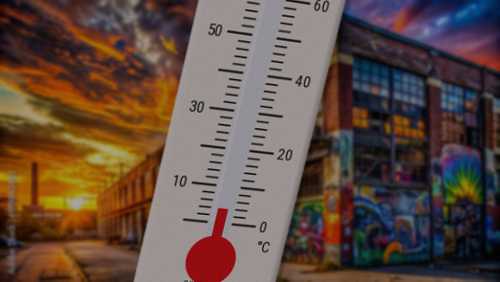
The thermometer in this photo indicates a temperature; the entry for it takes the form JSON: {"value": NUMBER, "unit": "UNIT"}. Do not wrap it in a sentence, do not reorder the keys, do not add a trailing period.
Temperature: {"value": 4, "unit": "°C"}
